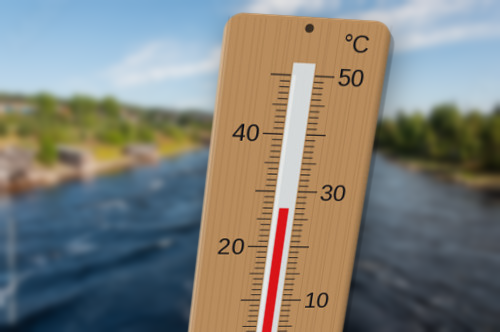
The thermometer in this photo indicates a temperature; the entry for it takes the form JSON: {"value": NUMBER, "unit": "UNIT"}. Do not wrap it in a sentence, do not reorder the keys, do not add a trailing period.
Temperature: {"value": 27, "unit": "°C"}
